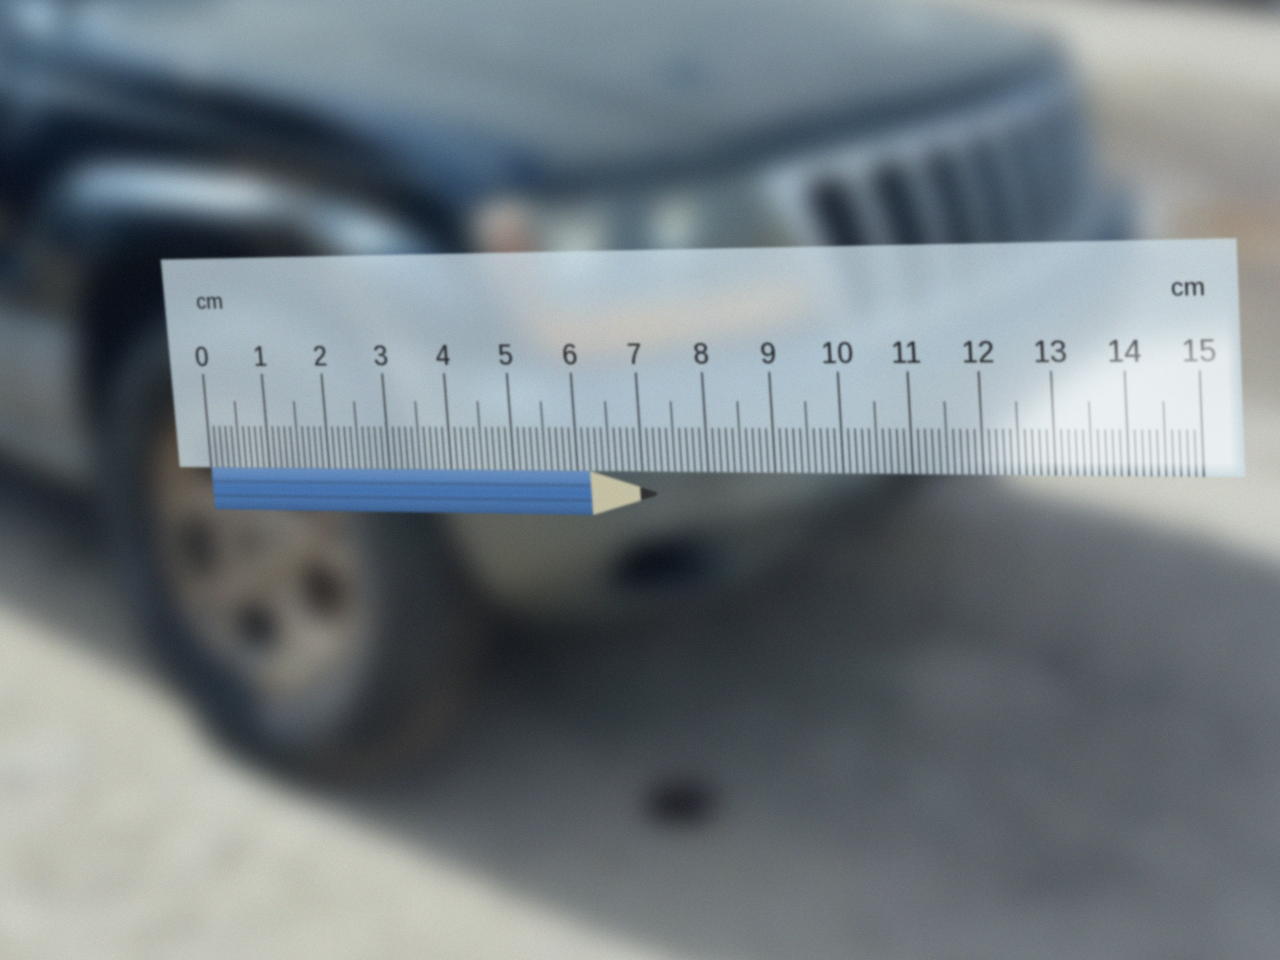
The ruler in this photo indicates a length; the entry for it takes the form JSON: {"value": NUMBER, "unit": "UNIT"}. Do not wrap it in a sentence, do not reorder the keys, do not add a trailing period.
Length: {"value": 7.2, "unit": "cm"}
